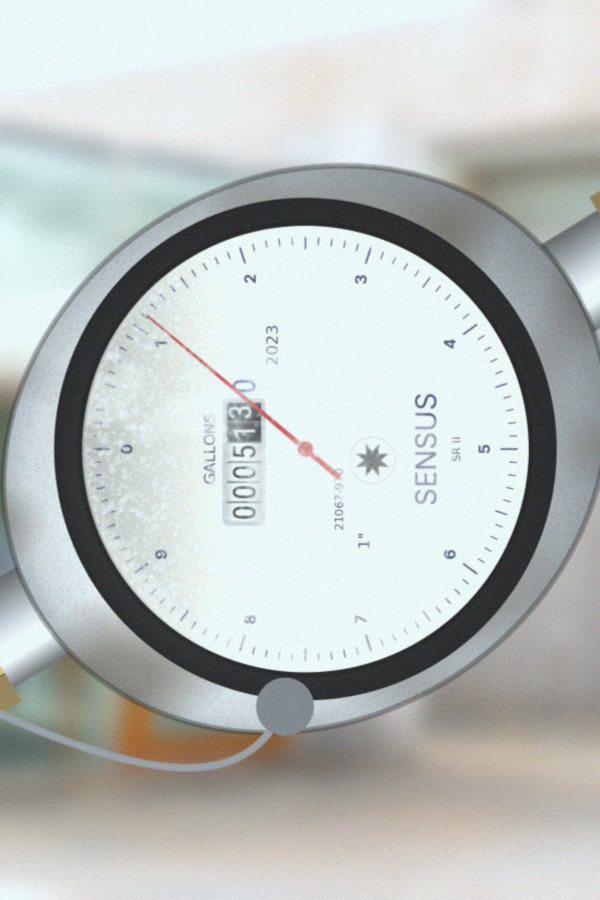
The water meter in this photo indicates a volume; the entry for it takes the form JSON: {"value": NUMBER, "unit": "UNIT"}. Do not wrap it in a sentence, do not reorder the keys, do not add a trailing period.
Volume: {"value": 5131.1, "unit": "gal"}
